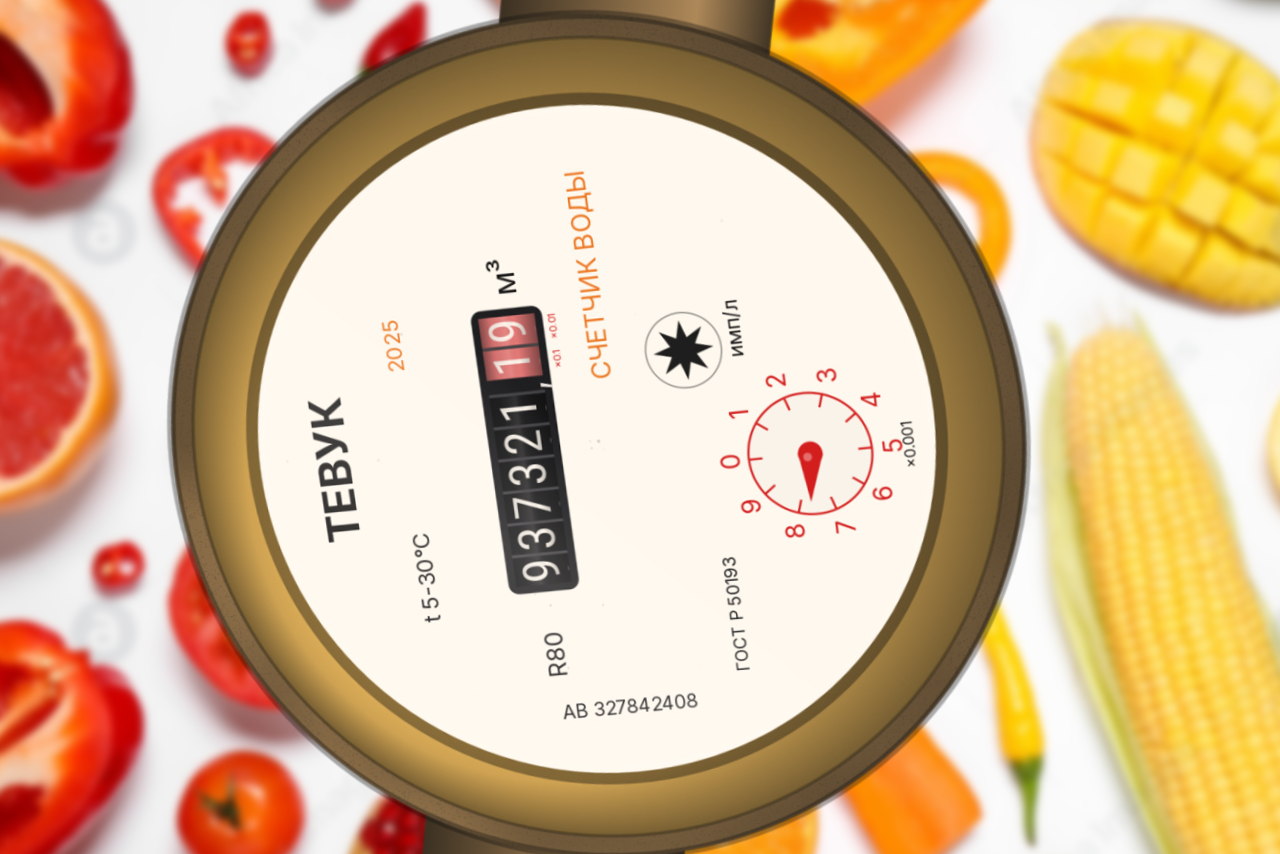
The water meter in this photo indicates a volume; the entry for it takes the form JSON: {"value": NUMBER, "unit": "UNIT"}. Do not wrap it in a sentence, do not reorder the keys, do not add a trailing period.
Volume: {"value": 937321.197, "unit": "m³"}
